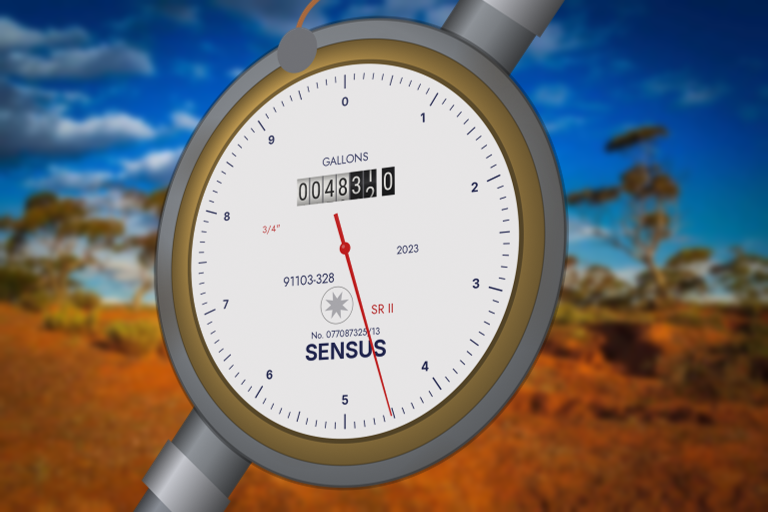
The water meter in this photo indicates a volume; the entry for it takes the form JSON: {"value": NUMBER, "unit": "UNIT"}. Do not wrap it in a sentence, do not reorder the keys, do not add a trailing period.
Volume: {"value": 48314.5, "unit": "gal"}
